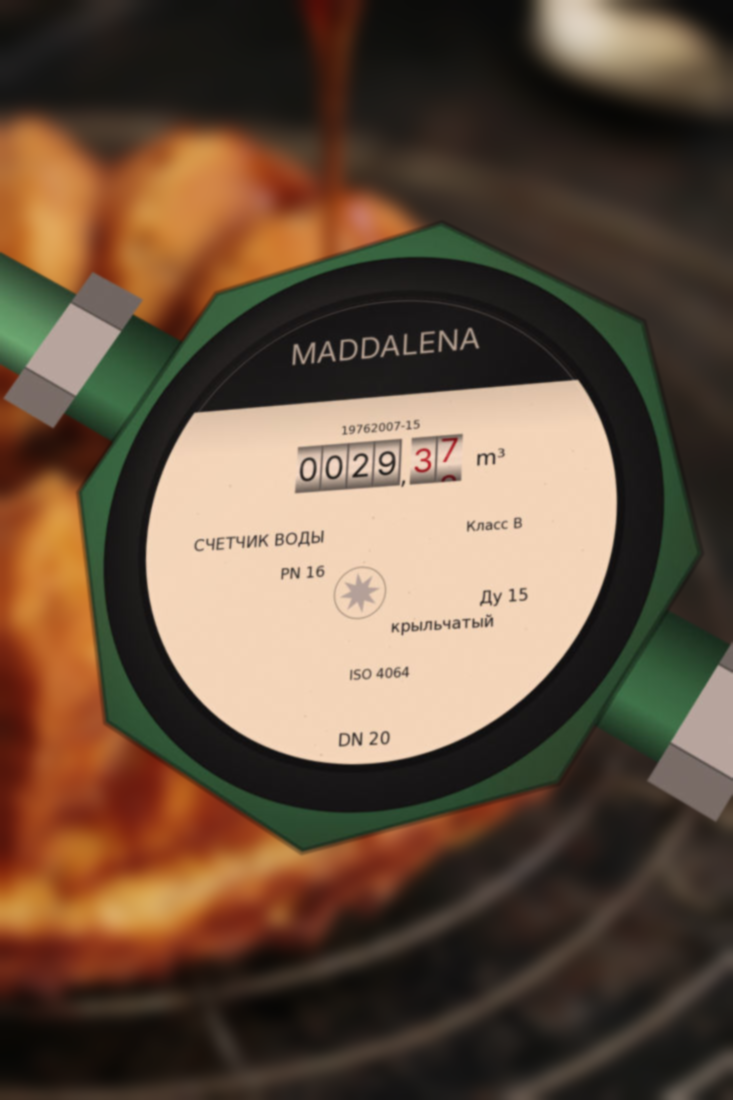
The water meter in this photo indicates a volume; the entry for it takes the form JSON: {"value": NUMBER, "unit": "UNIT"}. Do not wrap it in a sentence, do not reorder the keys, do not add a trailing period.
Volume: {"value": 29.37, "unit": "m³"}
